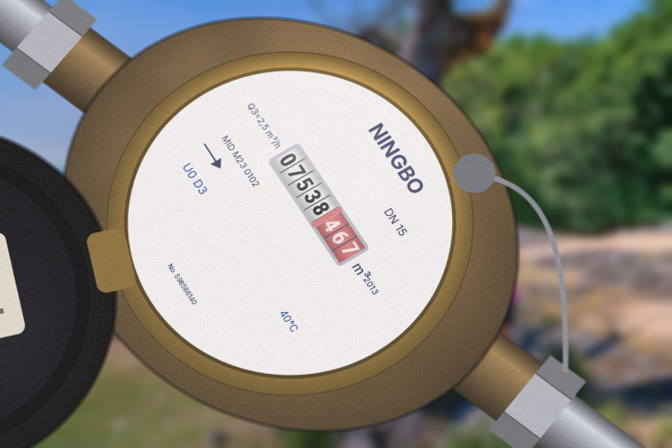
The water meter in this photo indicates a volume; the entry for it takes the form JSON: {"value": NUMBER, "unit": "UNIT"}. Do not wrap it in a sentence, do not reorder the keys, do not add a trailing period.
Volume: {"value": 7538.467, "unit": "m³"}
